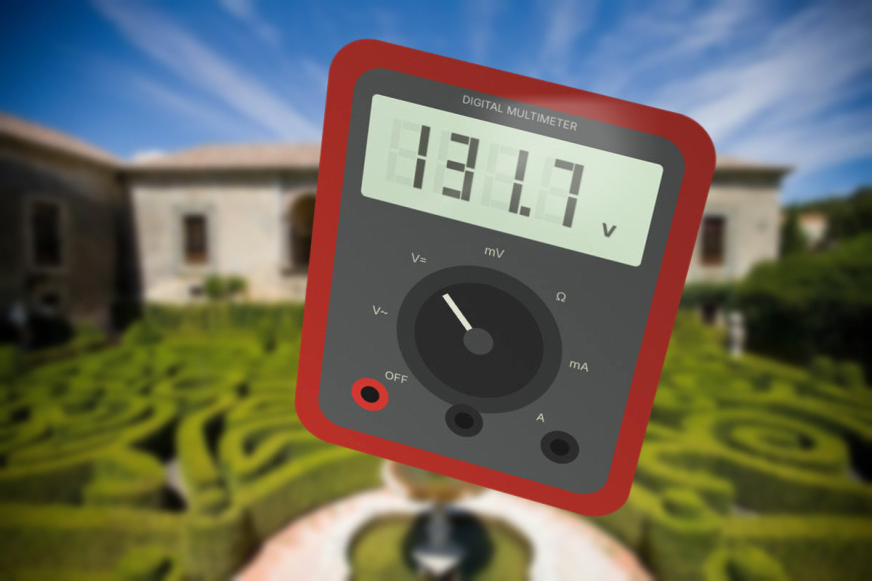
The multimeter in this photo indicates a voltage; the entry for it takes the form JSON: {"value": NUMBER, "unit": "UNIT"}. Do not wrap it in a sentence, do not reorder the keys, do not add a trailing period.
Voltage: {"value": 131.7, "unit": "V"}
